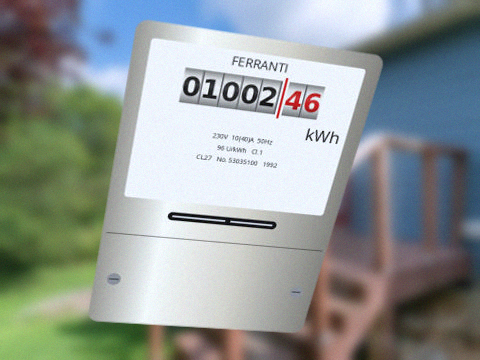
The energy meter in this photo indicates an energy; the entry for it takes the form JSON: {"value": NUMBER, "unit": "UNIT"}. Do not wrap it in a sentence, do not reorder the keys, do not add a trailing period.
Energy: {"value": 1002.46, "unit": "kWh"}
